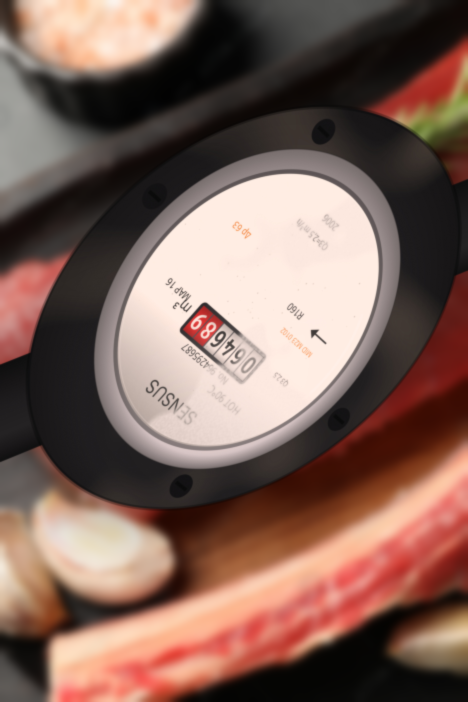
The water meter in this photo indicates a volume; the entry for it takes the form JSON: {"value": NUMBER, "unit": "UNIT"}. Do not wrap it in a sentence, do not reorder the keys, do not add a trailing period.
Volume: {"value": 646.89, "unit": "m³"}
